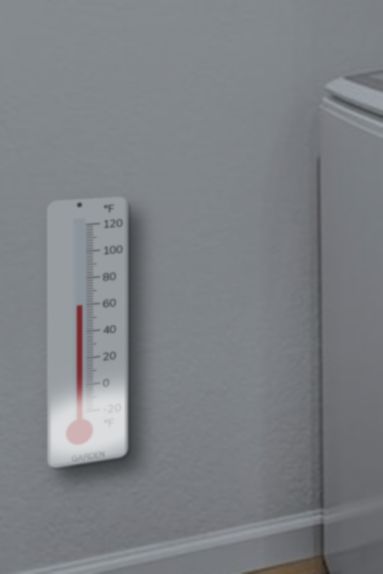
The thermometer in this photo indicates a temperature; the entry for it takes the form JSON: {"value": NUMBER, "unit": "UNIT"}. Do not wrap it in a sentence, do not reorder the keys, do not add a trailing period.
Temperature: {"value": 60, "unit": "°F"}
